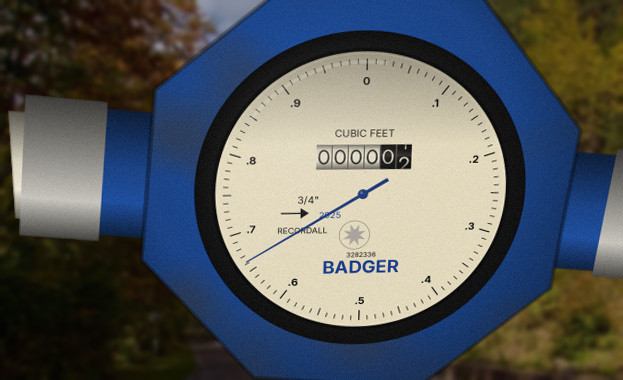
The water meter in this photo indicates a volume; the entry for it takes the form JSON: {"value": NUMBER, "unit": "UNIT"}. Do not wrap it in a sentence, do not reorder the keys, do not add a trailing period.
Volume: {"value": 1.66, "unit": "ft³"}
